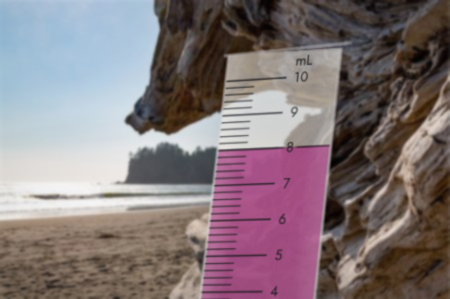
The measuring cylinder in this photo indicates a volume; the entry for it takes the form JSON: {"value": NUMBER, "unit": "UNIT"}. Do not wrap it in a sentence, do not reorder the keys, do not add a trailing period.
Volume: {"value": 8, "unit": "mL"}
